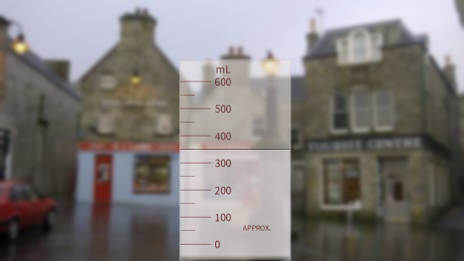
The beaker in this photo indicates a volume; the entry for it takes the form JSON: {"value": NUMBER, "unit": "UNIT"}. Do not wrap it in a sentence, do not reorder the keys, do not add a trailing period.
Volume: {"value": 350, "unit": "mL"}
